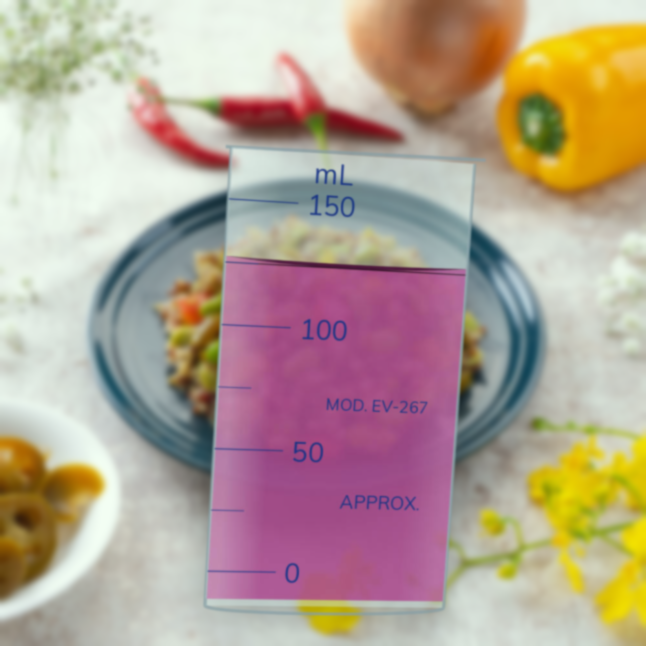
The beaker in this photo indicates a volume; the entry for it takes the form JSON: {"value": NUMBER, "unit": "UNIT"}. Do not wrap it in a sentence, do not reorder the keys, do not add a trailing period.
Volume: {"value": 125, "unit": "mL"}
